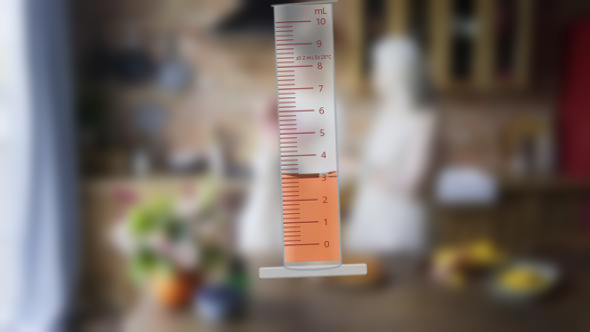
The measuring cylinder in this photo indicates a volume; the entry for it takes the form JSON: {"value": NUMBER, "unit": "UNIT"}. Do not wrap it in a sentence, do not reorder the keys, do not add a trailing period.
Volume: {"value": 3, "unit": "mL"}
